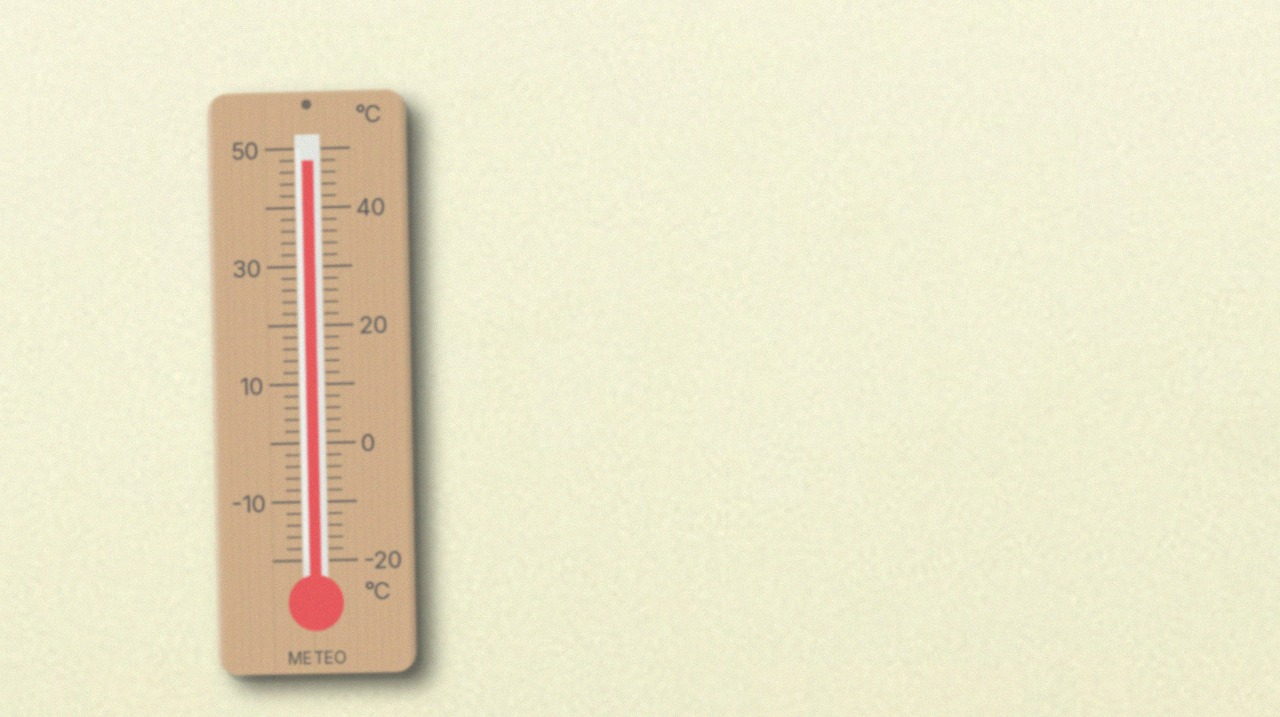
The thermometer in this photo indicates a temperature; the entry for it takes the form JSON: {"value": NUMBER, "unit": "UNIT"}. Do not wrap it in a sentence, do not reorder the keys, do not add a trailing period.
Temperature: {"value": 48, "unit": "°C"}
